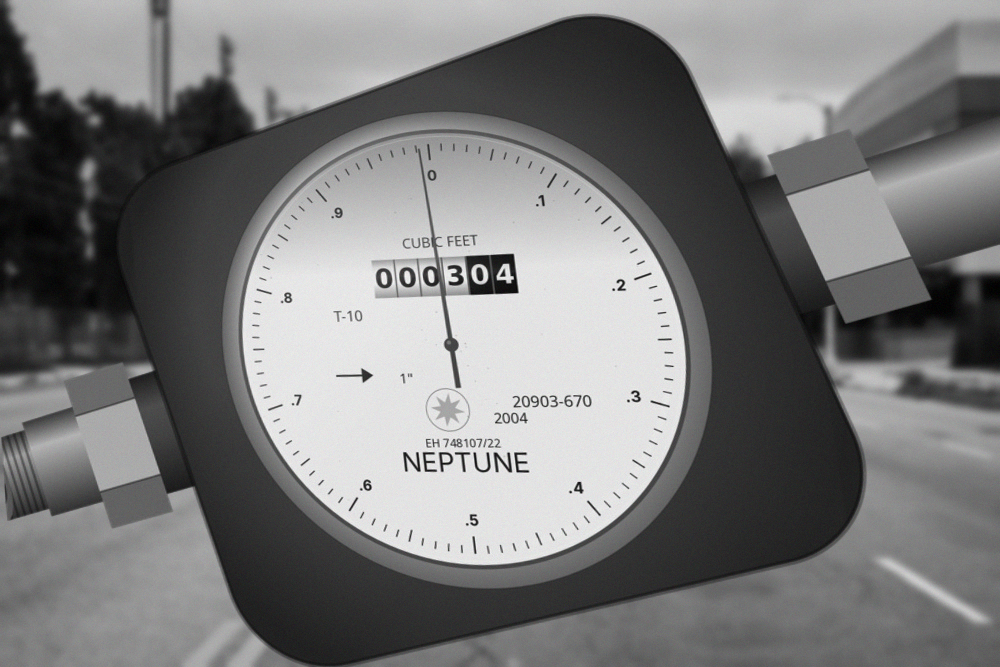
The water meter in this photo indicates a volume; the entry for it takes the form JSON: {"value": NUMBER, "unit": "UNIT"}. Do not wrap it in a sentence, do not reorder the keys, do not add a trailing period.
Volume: {"value": 303.99, "unit": "ft³"}
